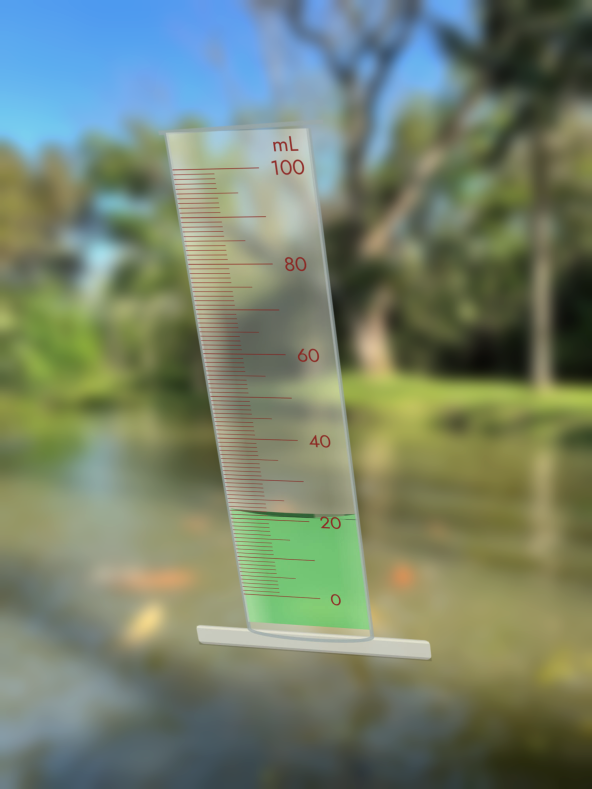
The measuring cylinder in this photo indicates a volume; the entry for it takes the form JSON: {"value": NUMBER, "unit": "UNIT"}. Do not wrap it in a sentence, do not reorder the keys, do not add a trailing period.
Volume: {"value": 21, "unit": "mL"}
